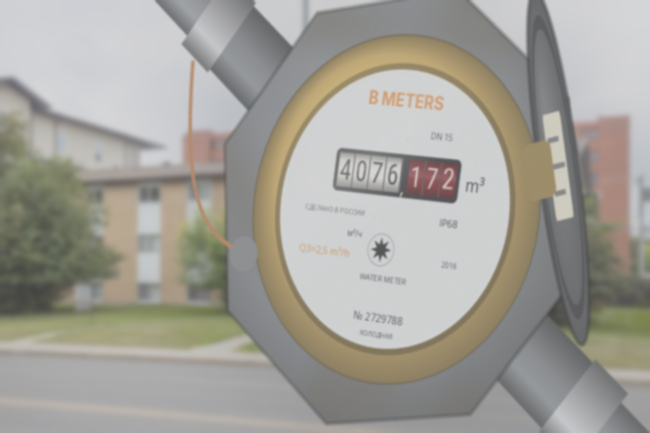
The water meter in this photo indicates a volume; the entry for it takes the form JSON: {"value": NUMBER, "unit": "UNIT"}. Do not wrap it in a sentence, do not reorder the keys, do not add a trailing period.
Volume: {"value": 4076.172, "unit": "m³"}
